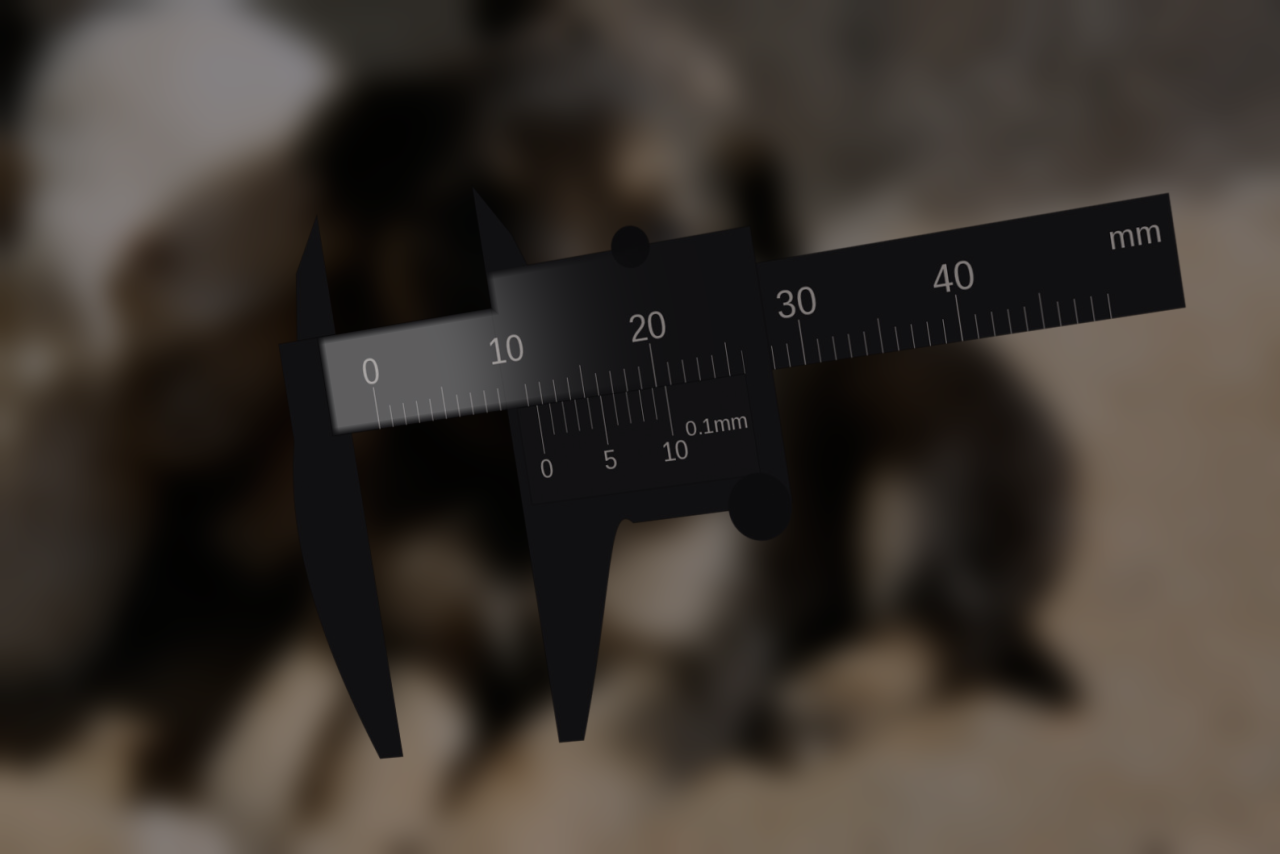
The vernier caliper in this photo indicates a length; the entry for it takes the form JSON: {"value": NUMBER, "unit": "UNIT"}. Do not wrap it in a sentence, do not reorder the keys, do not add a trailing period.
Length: {"value": 11.6, "unit": "mm"}
